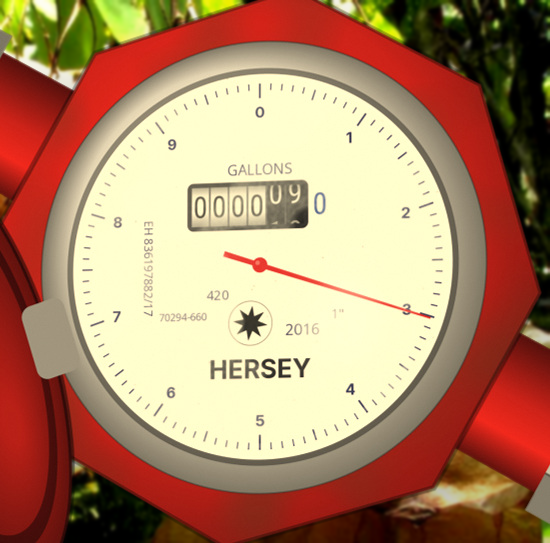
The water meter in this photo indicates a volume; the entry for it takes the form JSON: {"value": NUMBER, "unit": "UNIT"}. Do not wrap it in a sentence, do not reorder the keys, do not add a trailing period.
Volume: {"value": 93.0, "unit": "gal"}
